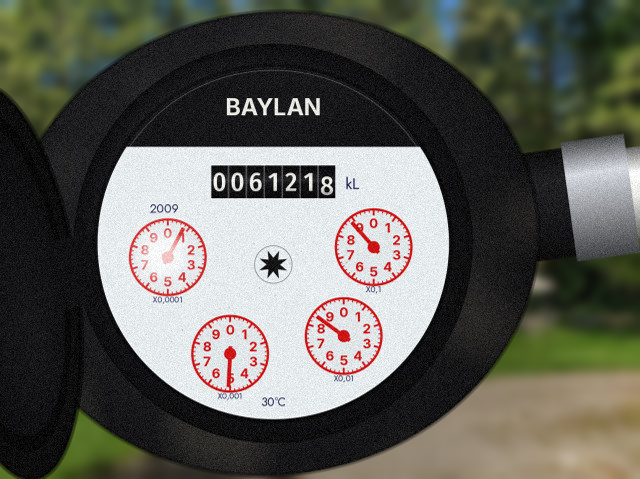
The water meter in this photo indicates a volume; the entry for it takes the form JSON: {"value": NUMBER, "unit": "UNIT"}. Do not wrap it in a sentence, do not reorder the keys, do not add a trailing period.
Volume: {"value": 61217.8850, "unit": "kL"}
